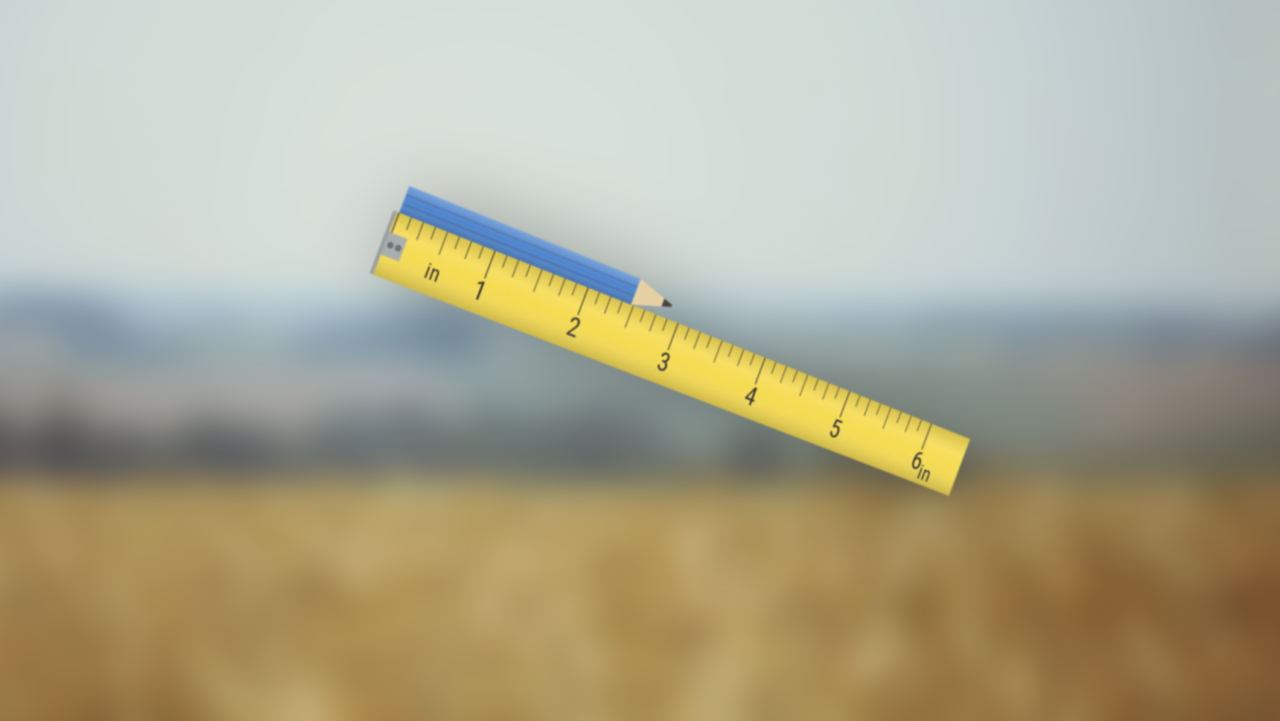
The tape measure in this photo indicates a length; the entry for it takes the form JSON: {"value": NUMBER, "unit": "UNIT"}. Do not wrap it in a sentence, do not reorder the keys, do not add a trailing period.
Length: {"value": 2.875, "unit": "in"}
